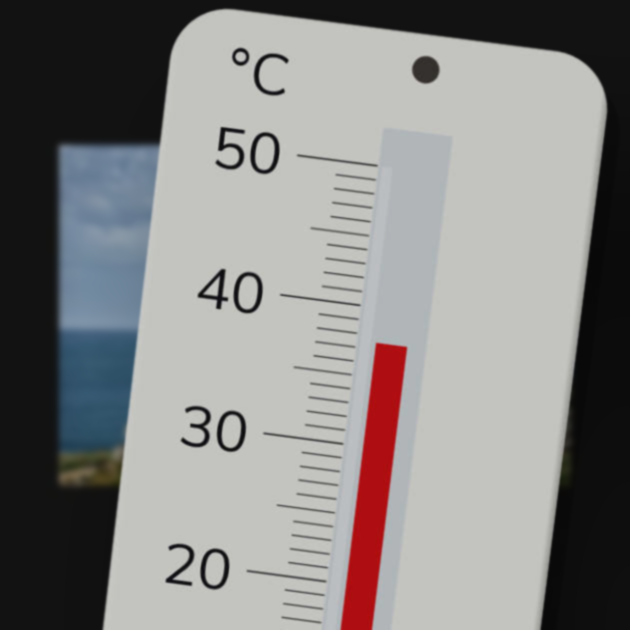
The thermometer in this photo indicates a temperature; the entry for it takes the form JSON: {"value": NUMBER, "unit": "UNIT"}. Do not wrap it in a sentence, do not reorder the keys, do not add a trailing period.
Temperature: {"value": 37.5, "unit": "°C"}
